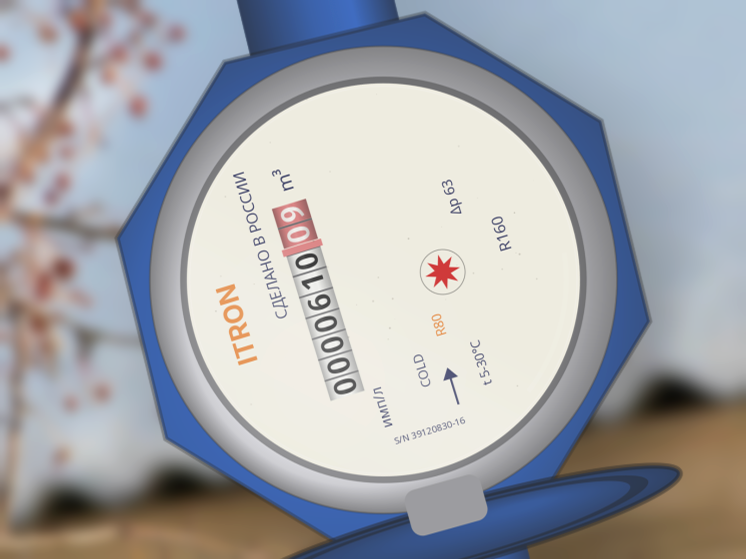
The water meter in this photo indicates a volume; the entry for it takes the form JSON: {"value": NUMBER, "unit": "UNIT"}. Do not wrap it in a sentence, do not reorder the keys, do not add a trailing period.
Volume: {"value": 610.09, "unit": "m³"}
